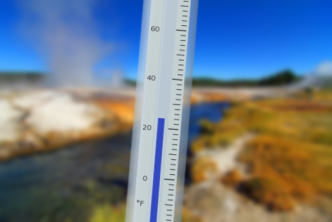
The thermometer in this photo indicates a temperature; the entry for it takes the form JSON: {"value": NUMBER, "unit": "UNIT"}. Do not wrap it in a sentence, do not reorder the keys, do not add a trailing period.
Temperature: {"value": 24, "unit": "°F"}
